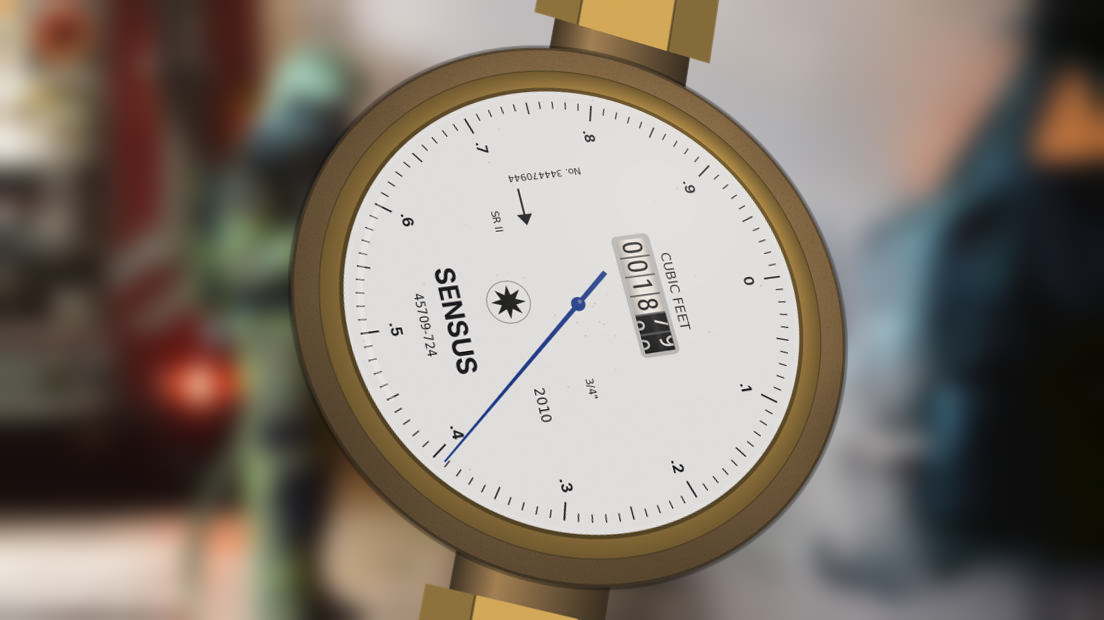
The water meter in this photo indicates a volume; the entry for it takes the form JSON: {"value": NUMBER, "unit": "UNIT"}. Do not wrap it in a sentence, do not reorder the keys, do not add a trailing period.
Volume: {"value": 1879.39, "unit": "ft³"}
